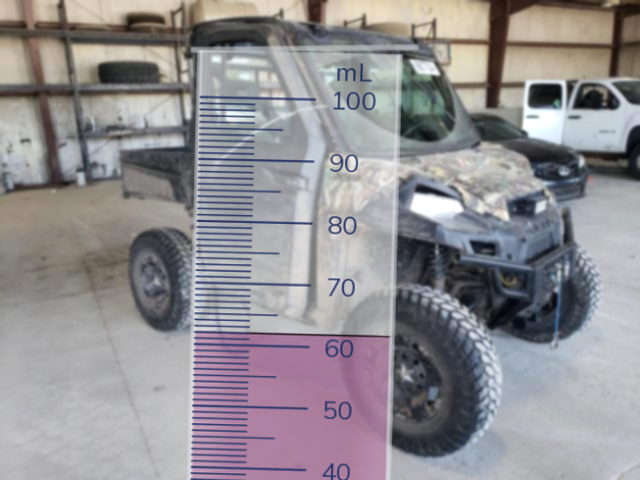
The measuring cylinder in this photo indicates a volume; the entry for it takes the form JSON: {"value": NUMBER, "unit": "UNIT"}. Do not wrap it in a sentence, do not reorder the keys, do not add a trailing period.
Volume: {"value": 62, "unit": "mL"}
